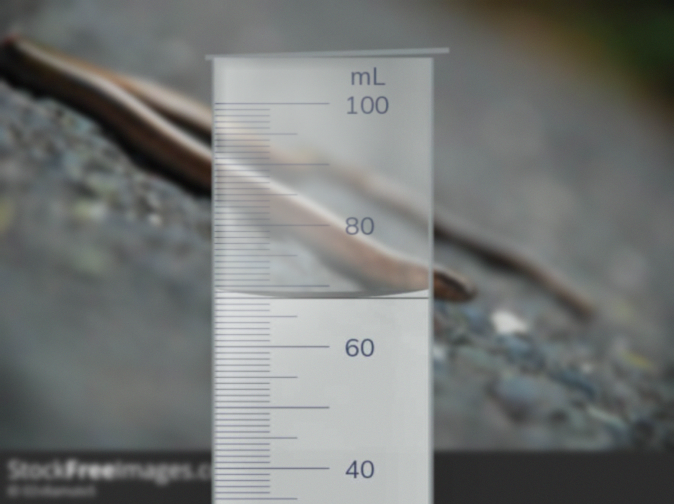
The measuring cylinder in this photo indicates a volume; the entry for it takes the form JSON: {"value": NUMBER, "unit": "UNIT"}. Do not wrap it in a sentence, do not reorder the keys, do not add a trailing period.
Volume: {"value": 68, "unit": "mL"}
